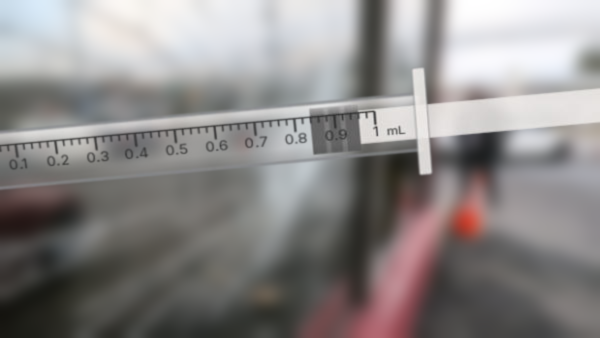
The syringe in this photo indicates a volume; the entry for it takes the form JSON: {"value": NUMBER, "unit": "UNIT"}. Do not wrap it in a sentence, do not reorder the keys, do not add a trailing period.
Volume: {"value": 0.84, "unit": "mL"}
